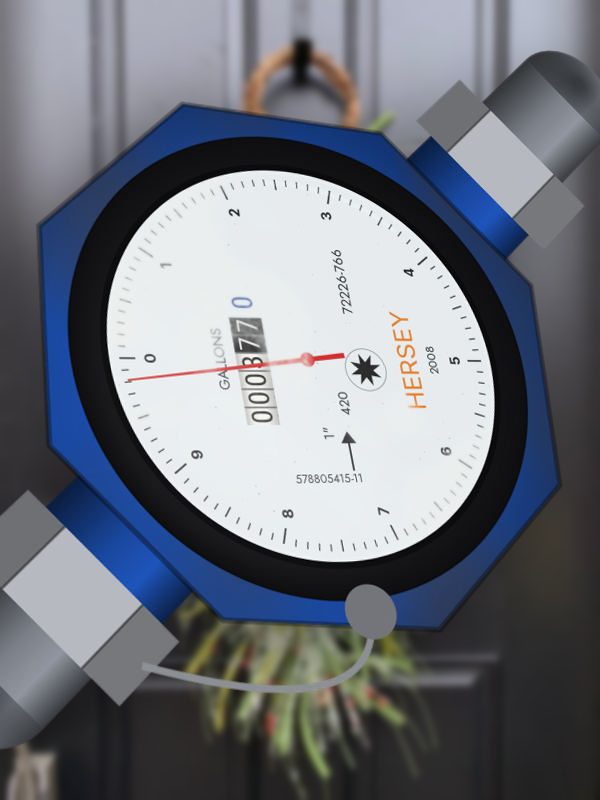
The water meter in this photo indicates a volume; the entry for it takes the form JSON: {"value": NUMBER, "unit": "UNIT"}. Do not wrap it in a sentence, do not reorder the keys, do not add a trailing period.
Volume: {"value": 3769.8, "unit": "gal"}
